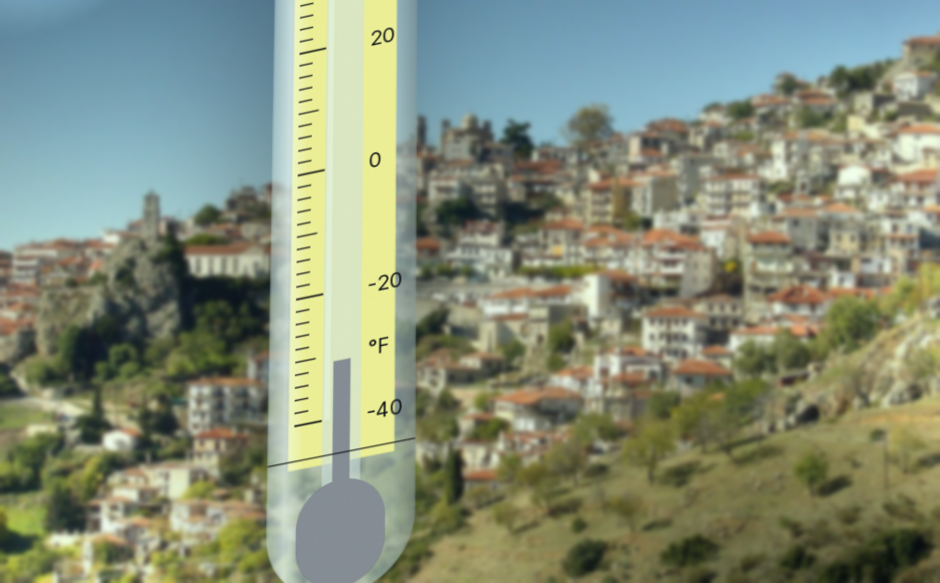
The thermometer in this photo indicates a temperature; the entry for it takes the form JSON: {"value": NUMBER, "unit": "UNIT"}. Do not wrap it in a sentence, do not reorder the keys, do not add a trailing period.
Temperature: {"value": -31, "unit": "°F"}
